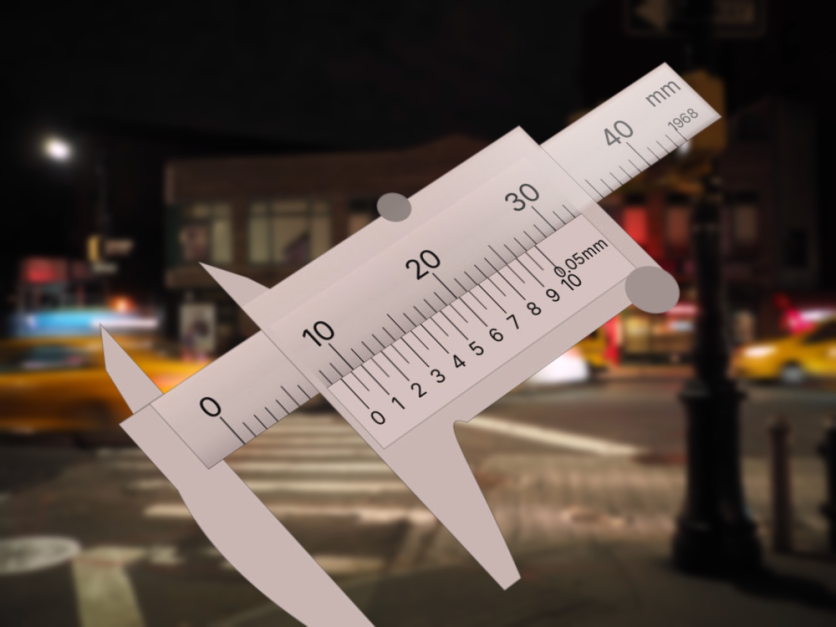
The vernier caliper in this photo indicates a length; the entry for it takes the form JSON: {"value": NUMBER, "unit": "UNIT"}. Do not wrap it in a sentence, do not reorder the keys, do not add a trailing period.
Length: {"value": 8.8, "unit": "mm"}
